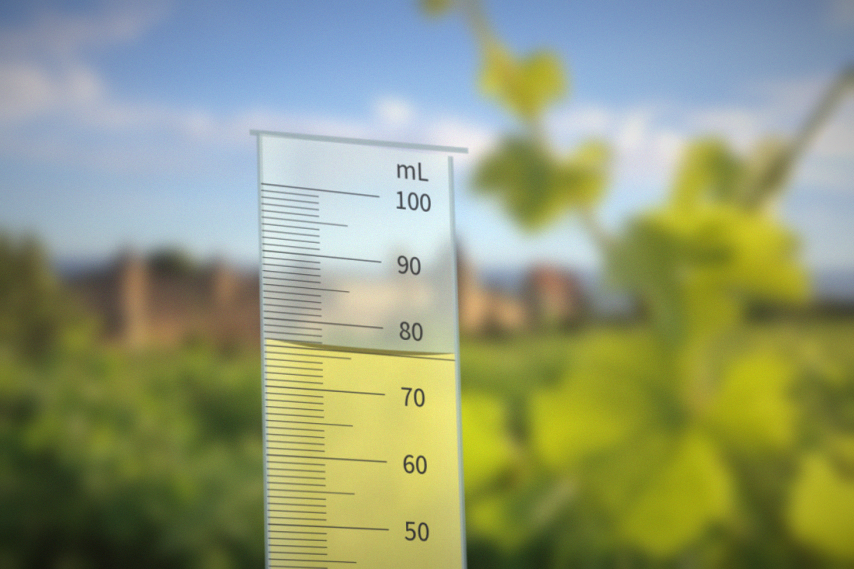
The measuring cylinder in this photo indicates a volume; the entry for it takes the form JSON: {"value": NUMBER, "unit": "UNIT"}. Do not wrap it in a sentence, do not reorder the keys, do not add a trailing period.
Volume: {"value": 76, "unit": "mL"}
